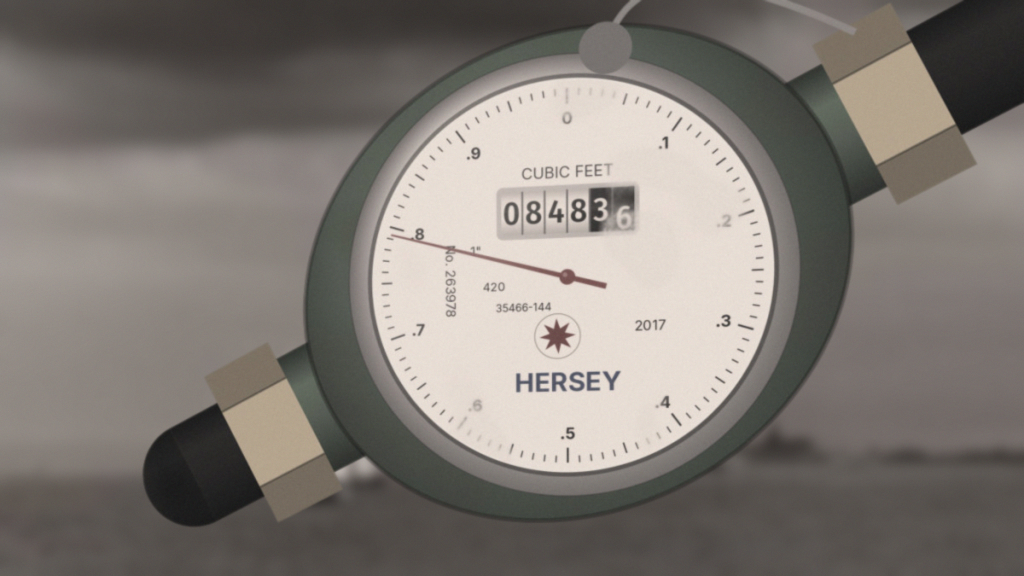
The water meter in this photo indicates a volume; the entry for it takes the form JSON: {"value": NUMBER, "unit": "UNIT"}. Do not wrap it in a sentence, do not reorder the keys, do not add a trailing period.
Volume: {"value": 84835.79, "unit": "ft³"}
